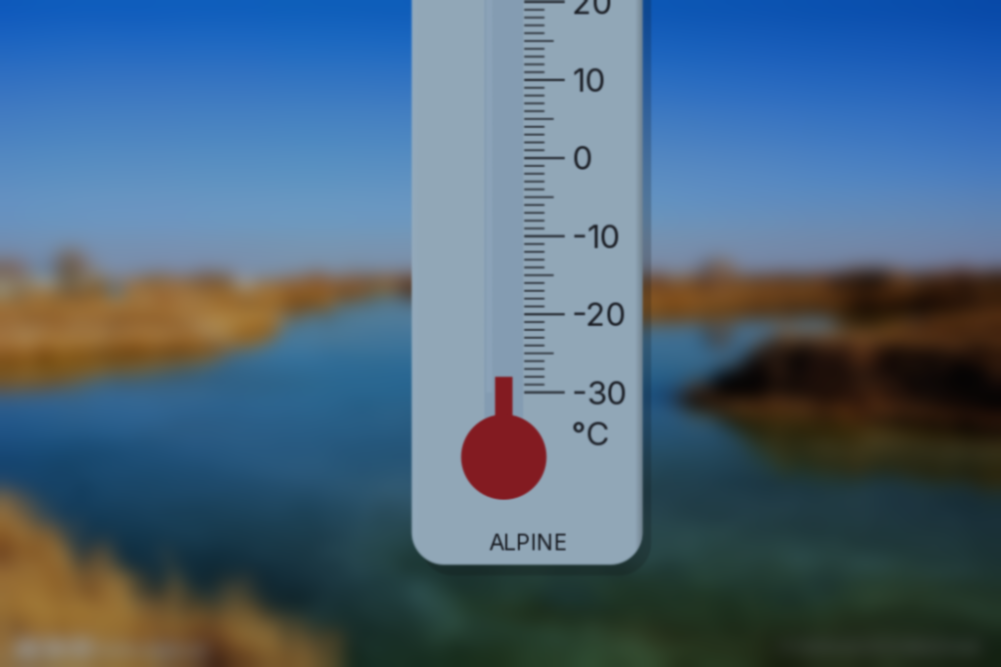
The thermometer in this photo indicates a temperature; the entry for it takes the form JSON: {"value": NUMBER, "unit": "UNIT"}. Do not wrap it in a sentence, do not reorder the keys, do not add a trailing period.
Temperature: {"value": -28, "unit": "°C"}
